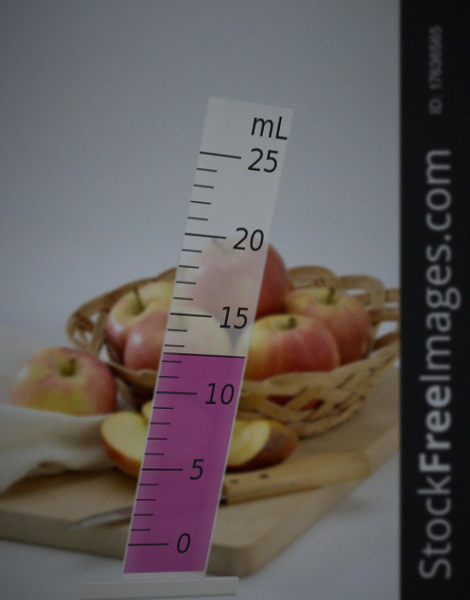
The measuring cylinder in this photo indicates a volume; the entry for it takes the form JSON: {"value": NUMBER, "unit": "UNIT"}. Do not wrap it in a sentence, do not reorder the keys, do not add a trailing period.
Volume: {"value": 12.5, "unit": "mL"}
